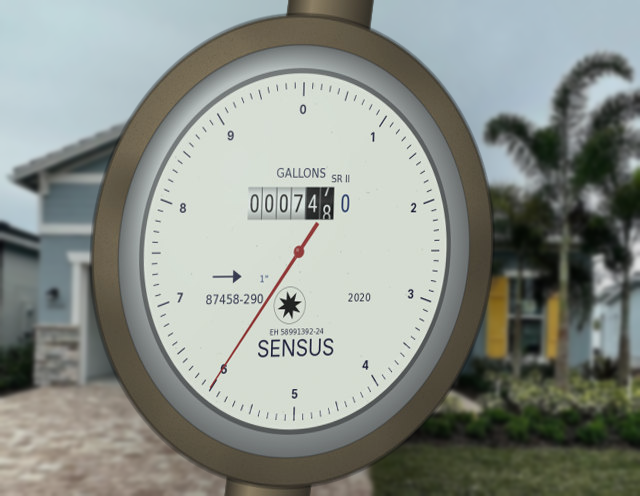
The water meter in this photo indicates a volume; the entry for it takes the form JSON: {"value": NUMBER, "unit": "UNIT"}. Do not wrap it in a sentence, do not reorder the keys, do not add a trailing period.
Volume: {"value": 7476.0, "unit": "gal"}
